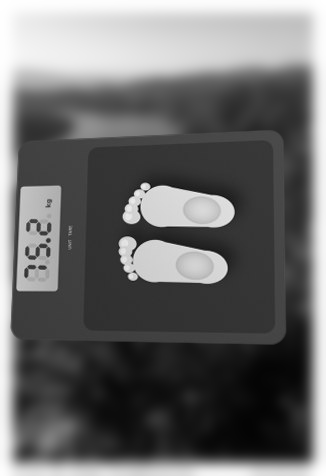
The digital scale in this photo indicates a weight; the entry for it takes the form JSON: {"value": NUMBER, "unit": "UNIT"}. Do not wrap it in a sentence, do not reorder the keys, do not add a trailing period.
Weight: {"value": 75.2, "unit": "kg"}
